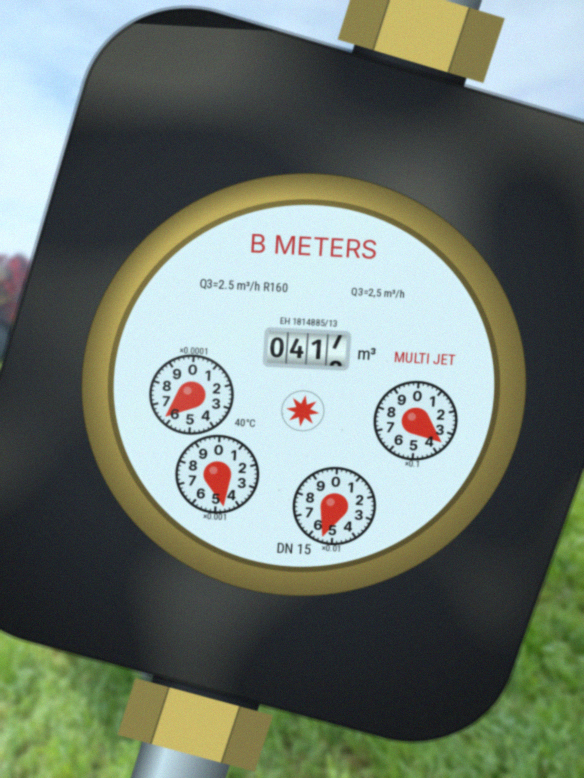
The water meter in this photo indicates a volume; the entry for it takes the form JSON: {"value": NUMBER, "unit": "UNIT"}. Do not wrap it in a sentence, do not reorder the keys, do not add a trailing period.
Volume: {"value": 417.3546, "unit": "m³"}
